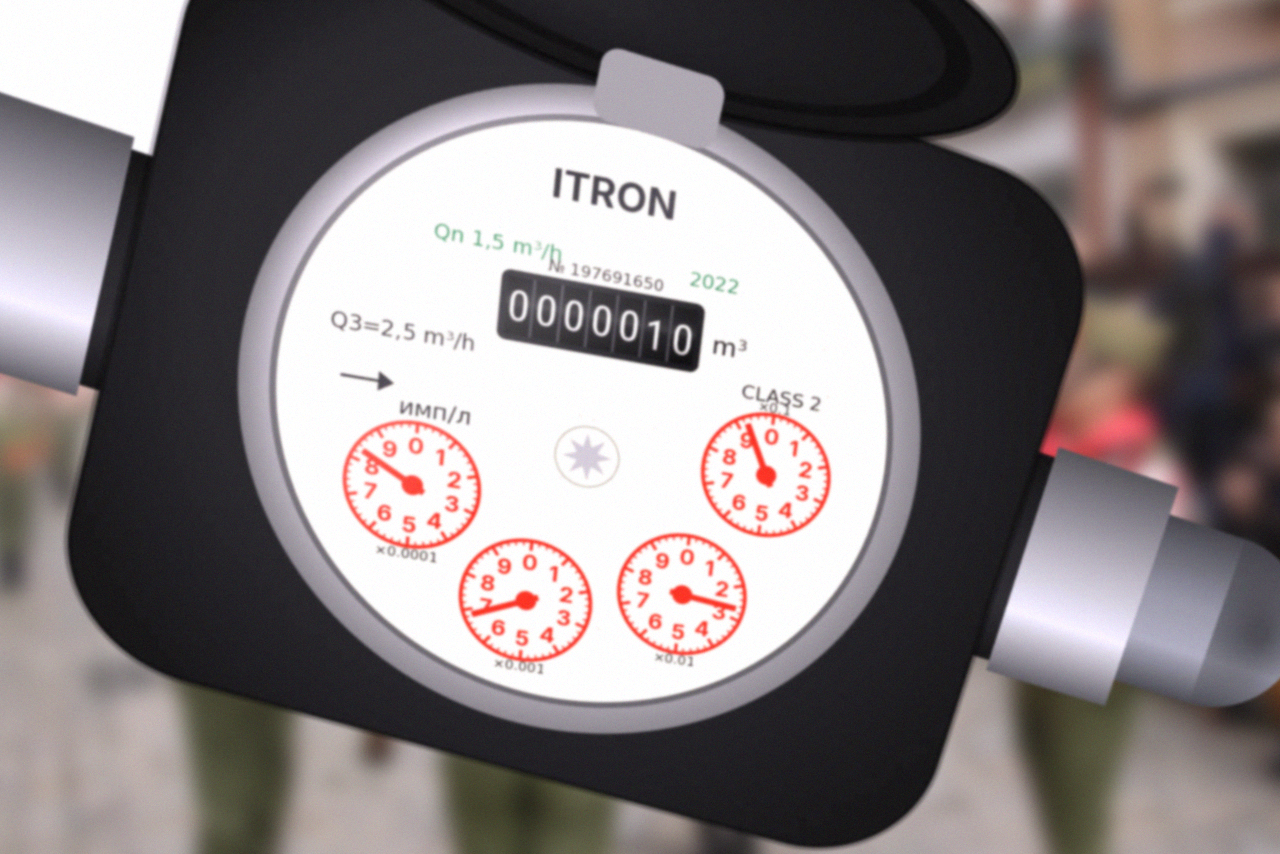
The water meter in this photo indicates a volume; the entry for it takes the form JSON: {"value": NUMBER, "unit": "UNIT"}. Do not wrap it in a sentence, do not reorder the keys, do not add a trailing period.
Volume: {"value": 9.9268, "unit": "m³"}
